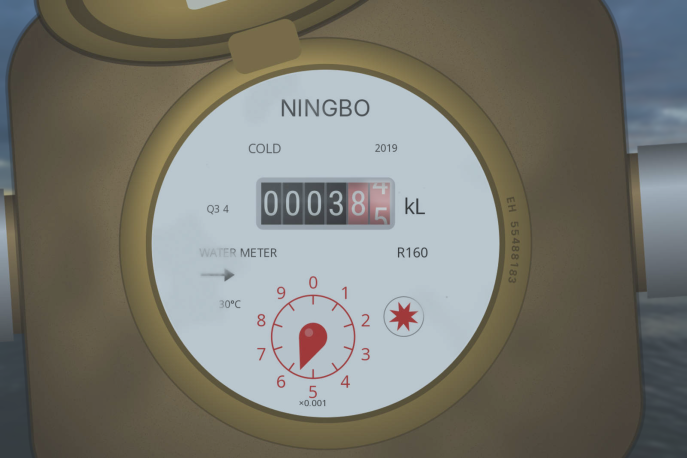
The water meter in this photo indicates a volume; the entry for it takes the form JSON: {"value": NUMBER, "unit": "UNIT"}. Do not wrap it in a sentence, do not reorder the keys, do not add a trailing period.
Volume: {"value": 3.845, "unit": "kL"}
